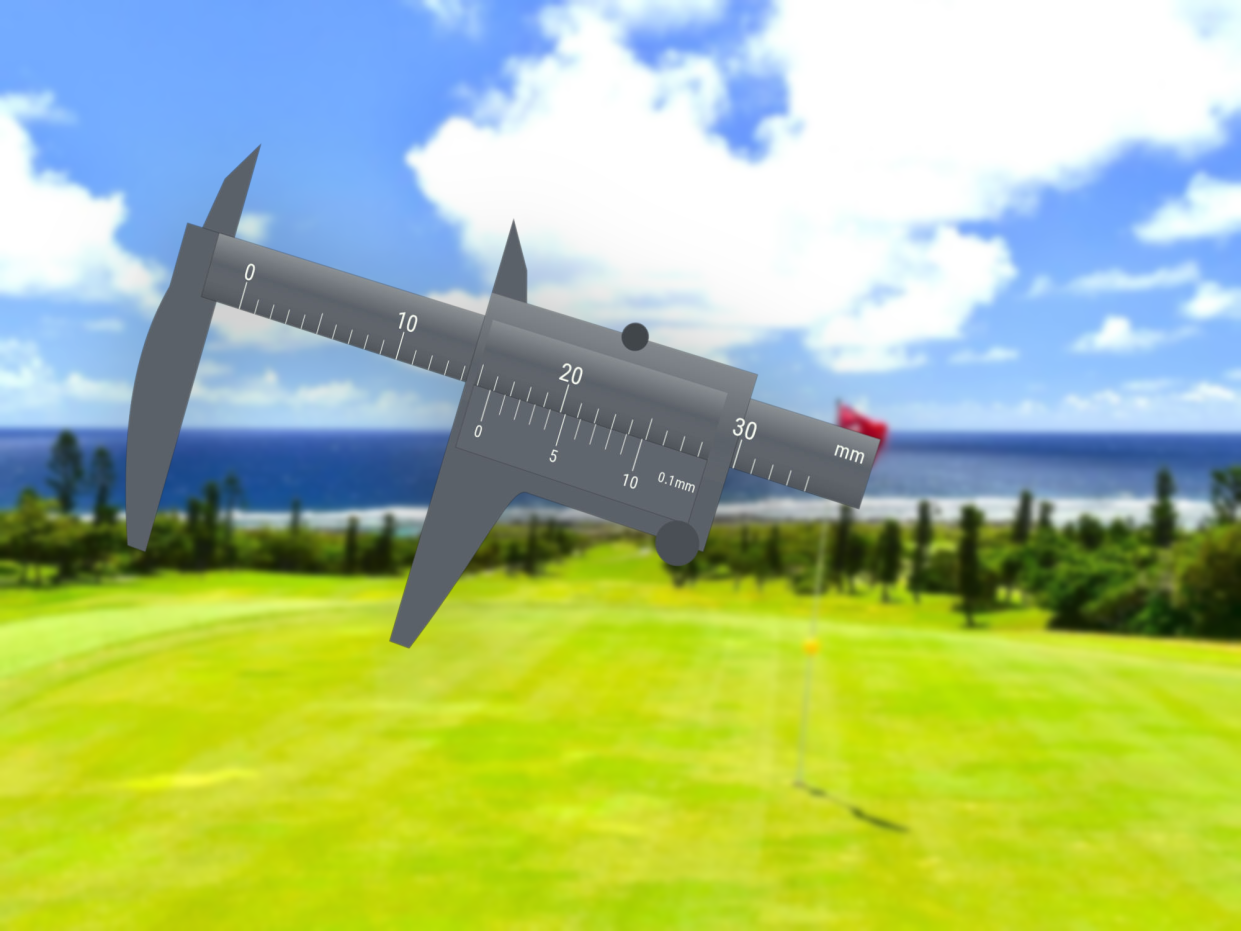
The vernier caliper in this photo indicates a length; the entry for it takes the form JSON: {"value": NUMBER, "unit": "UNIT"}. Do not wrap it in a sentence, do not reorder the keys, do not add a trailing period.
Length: {"value": 15.8, "unit": "mm"}
